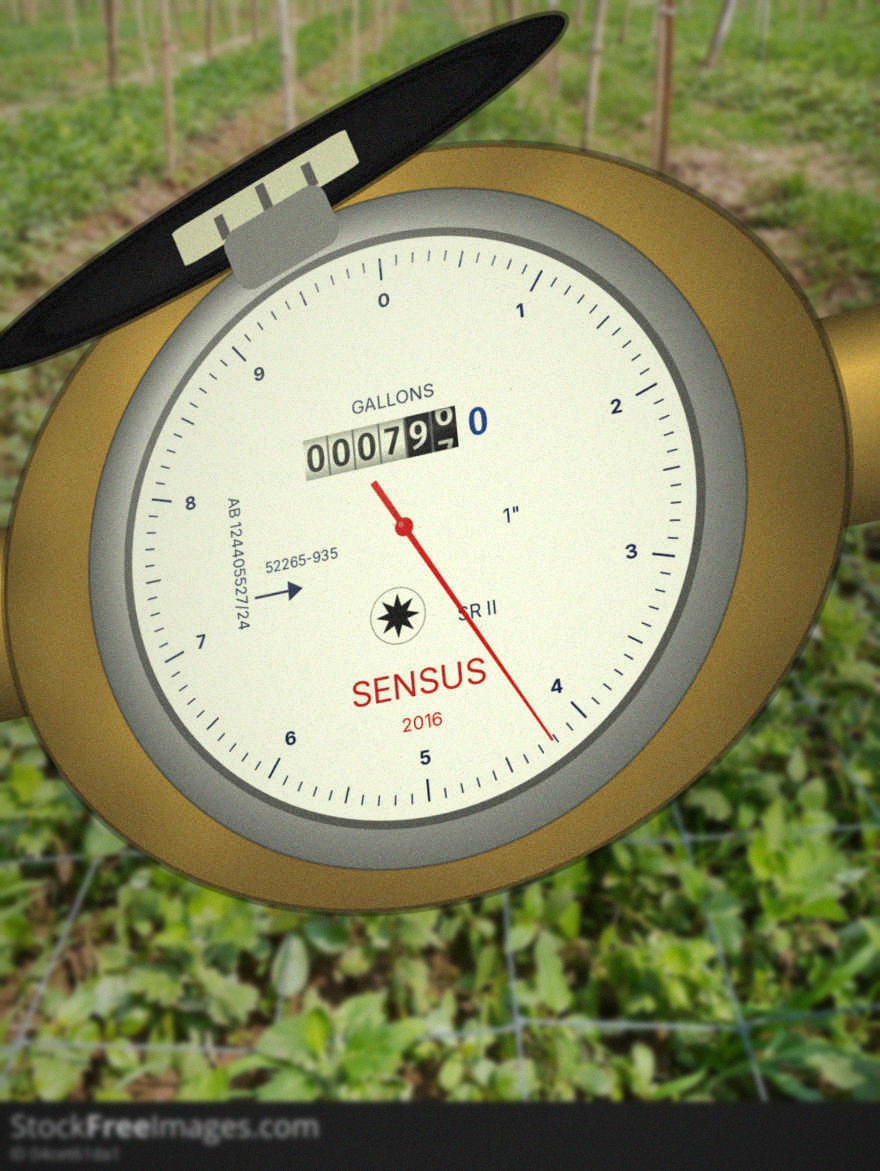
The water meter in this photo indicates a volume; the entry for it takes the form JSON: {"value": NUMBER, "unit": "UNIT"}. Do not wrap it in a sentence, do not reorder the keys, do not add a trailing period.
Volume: {"value": 7964.2, "unit": "gal"}
